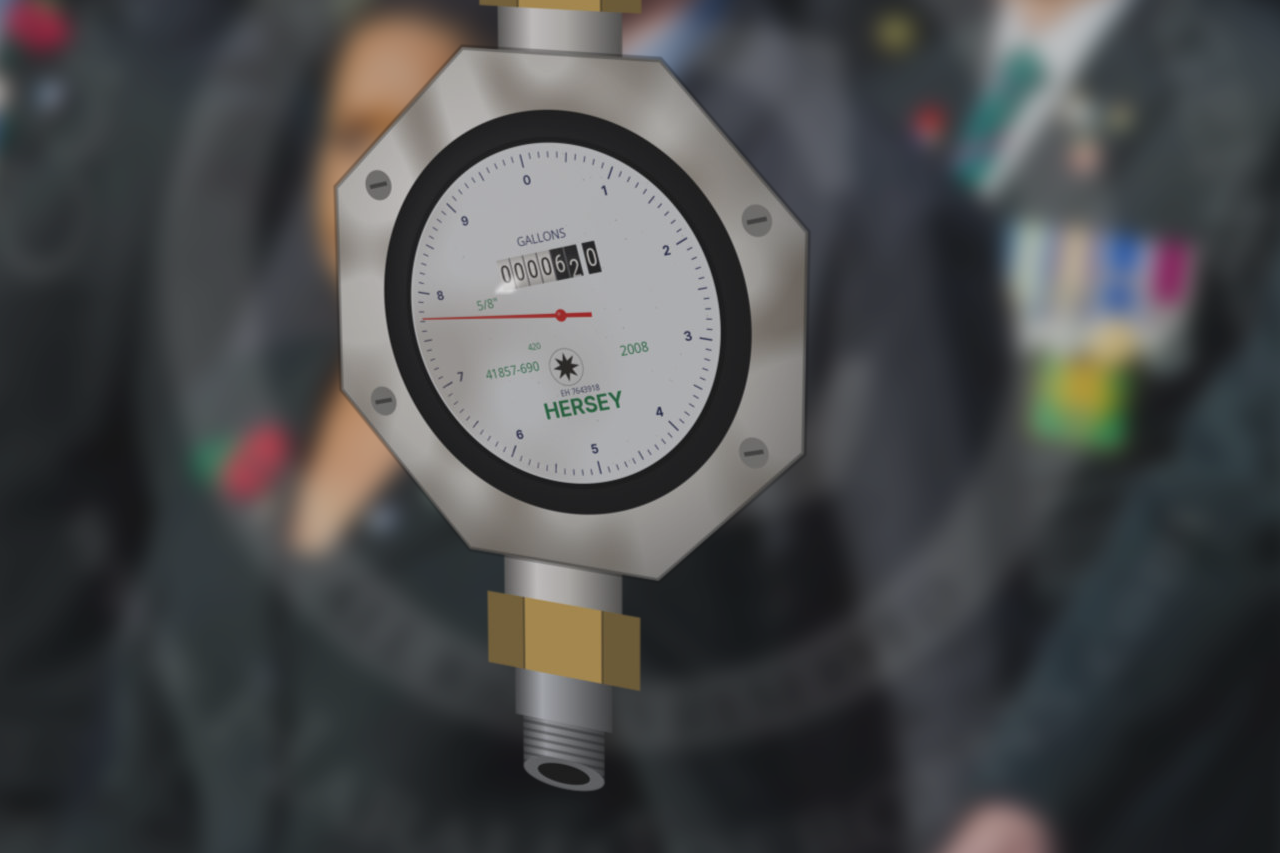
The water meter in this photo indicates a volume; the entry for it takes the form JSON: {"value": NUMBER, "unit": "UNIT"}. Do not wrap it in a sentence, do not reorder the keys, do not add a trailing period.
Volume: {"value": 617.7, "unit": "gal"}
